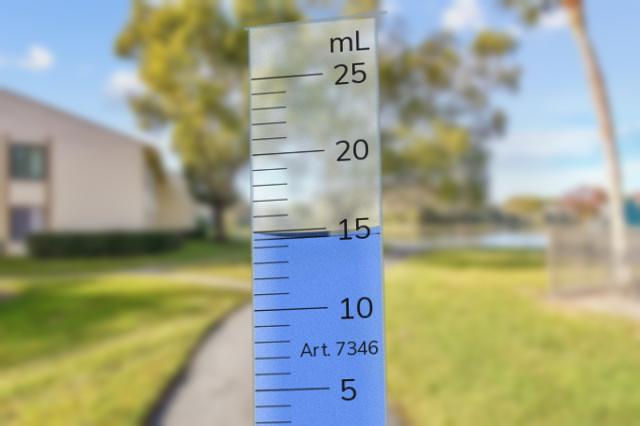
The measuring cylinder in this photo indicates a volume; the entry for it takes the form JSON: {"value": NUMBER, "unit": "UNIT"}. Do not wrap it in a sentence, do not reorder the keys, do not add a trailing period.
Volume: {"value": 14.5, "unit": "mL"}
